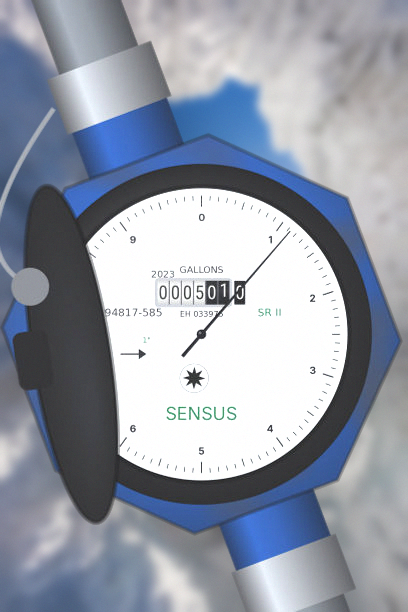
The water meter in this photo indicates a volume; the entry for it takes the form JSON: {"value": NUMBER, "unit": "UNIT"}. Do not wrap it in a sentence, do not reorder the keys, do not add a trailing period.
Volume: {"value": 5011.1, "unit": "gal"}
